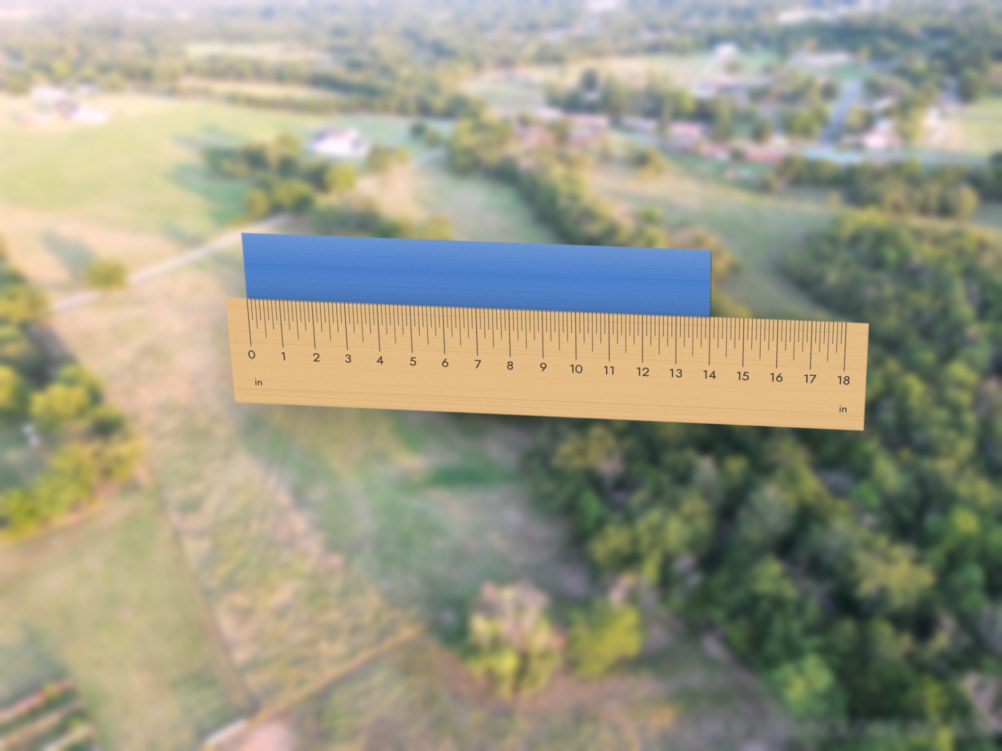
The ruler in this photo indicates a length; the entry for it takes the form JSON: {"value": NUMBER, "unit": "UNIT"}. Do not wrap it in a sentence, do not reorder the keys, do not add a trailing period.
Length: {"value": 14, "unit": "in"}
